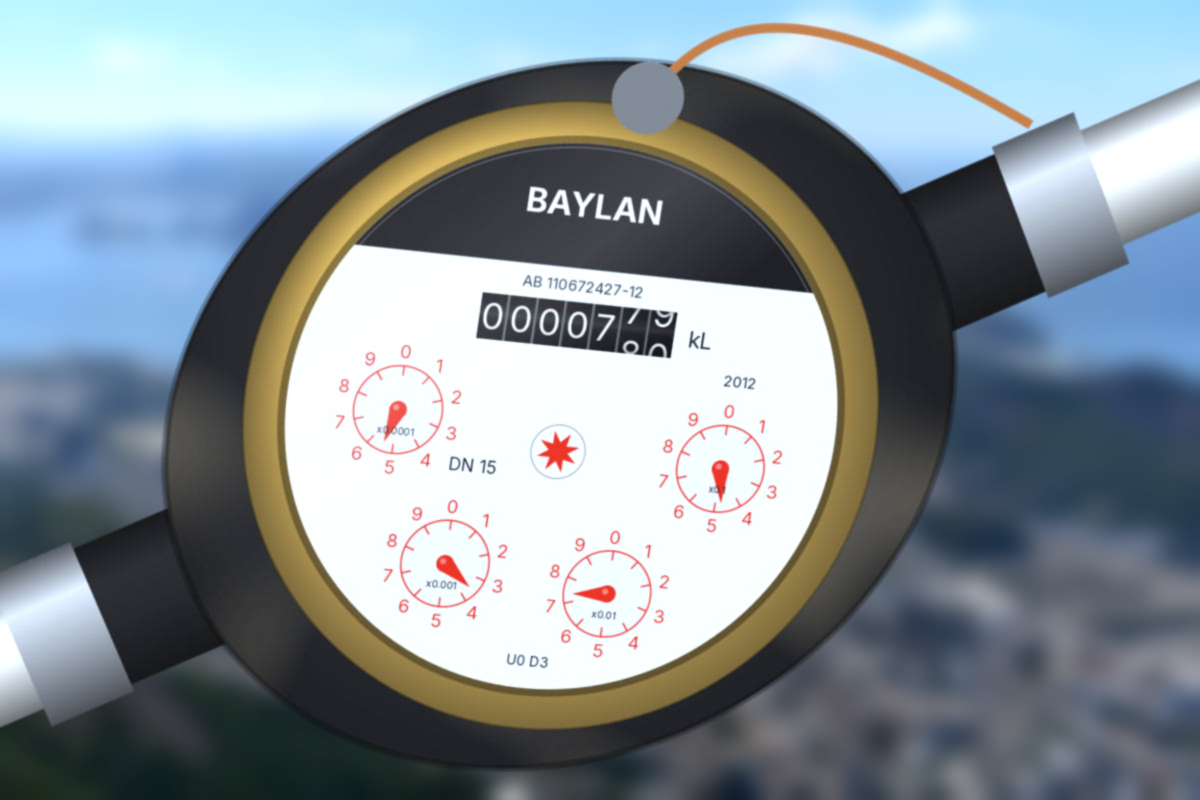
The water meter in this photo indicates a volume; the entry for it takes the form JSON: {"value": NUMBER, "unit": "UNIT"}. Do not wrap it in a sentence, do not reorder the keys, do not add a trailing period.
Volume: {"value": 779.4735, "unit": "kL"}
